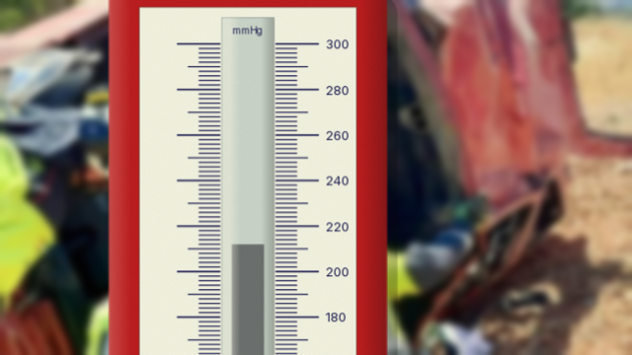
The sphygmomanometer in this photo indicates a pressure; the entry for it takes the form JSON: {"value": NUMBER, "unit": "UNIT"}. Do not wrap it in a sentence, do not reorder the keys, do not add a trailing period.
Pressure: {"value": 212, "unit": "mmHg"}
